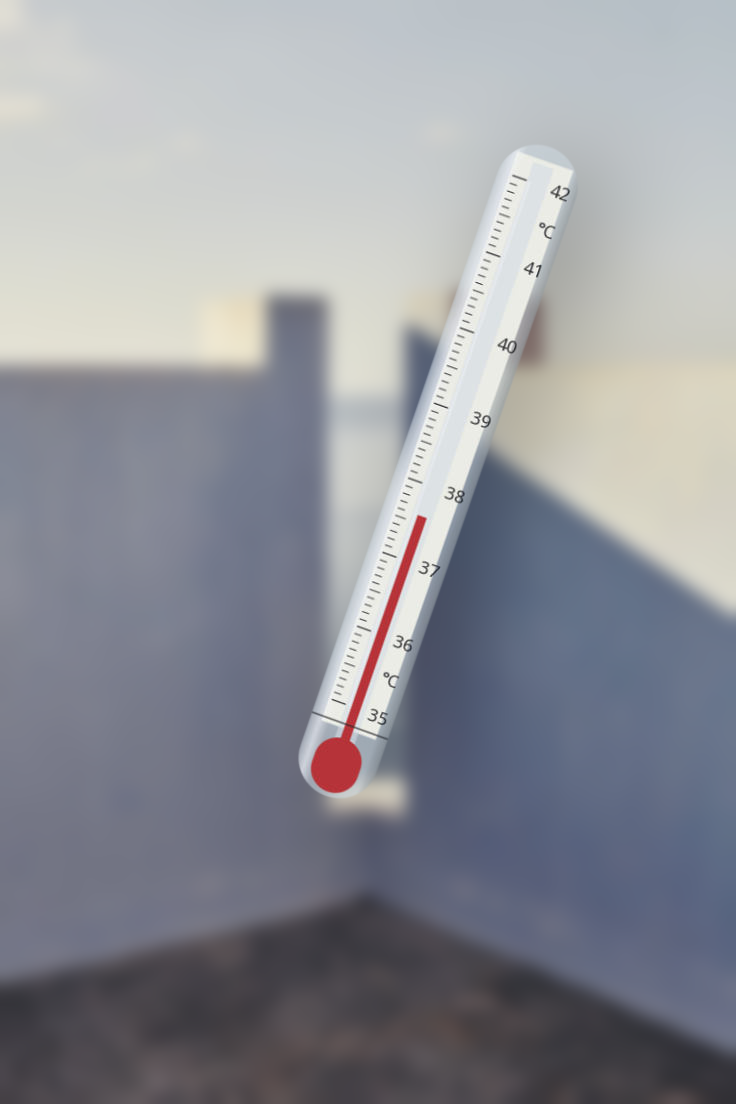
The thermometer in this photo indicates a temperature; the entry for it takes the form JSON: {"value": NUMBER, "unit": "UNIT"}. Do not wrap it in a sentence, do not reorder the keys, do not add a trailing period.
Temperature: {"value": 37.6, "unit": "°C"}
